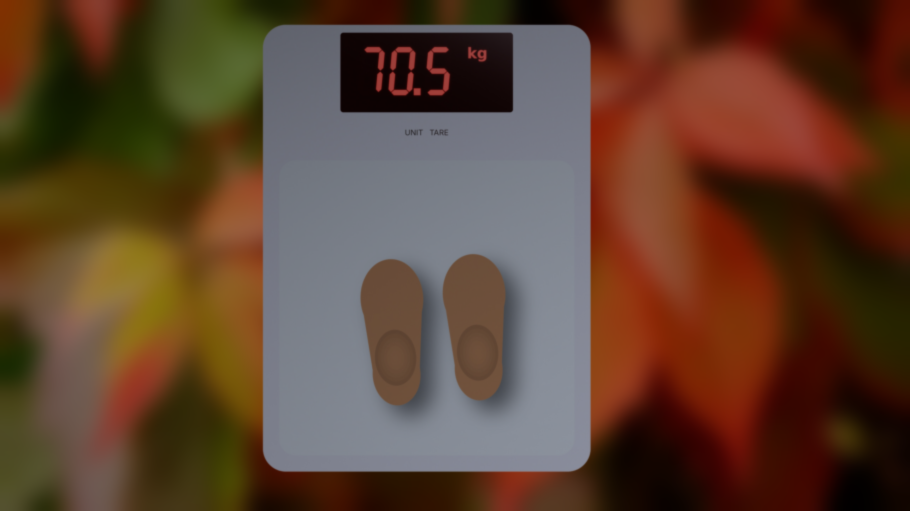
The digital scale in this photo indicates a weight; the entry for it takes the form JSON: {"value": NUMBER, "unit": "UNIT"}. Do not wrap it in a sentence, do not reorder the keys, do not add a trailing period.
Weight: {"value": 70.5, "unit": "kg"}
